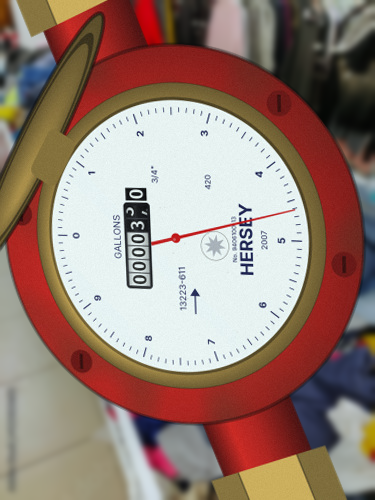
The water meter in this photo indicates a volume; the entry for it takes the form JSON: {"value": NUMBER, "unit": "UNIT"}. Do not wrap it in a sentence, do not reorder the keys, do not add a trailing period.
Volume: {"value": 334.6, "unit": "gal"}
